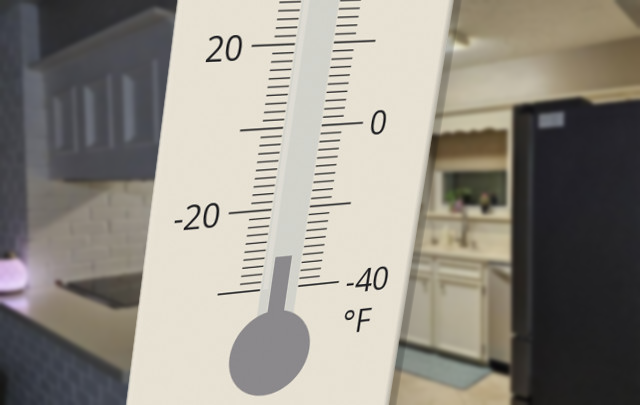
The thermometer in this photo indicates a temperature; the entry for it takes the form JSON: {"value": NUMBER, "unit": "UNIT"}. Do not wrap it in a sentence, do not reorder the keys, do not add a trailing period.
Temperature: {"value": -32, "unit": "°F"}
